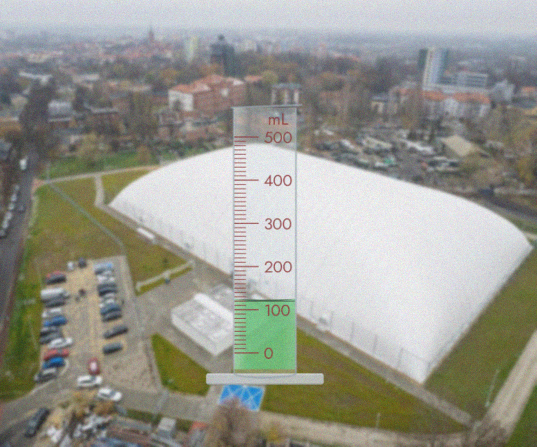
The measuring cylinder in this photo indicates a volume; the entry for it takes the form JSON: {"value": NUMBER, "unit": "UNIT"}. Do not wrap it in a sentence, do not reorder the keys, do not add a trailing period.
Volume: {"value": 120, "unit": "mL"}
